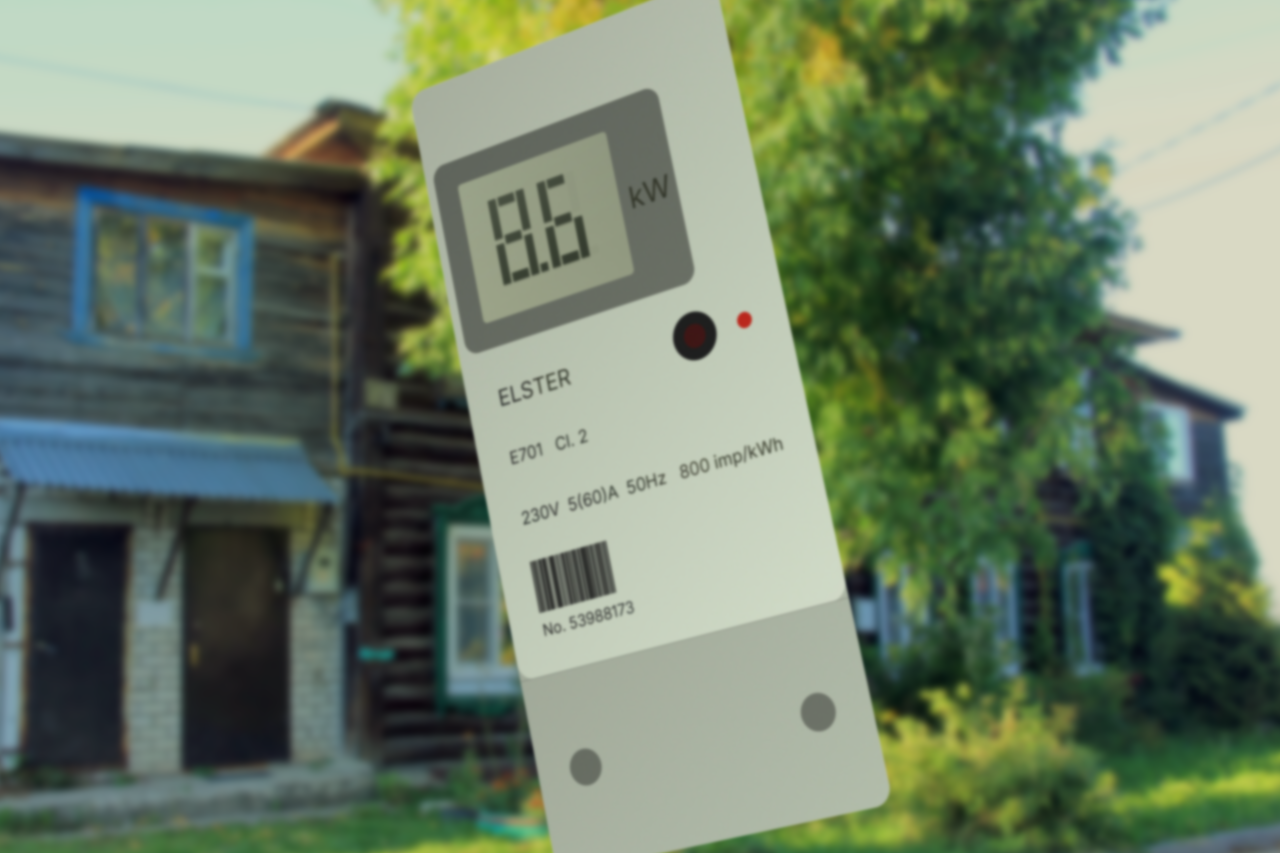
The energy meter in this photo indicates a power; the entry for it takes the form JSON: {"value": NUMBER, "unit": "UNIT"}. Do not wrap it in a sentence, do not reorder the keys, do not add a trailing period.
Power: {"value": 8.6, "unit": "kW"}
